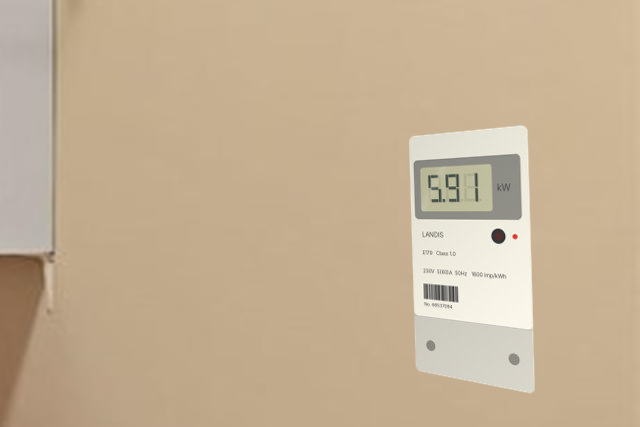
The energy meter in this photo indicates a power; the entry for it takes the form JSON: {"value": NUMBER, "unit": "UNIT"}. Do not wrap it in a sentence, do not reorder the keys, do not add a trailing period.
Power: {"value": 5.91, "unit": "kW"}
